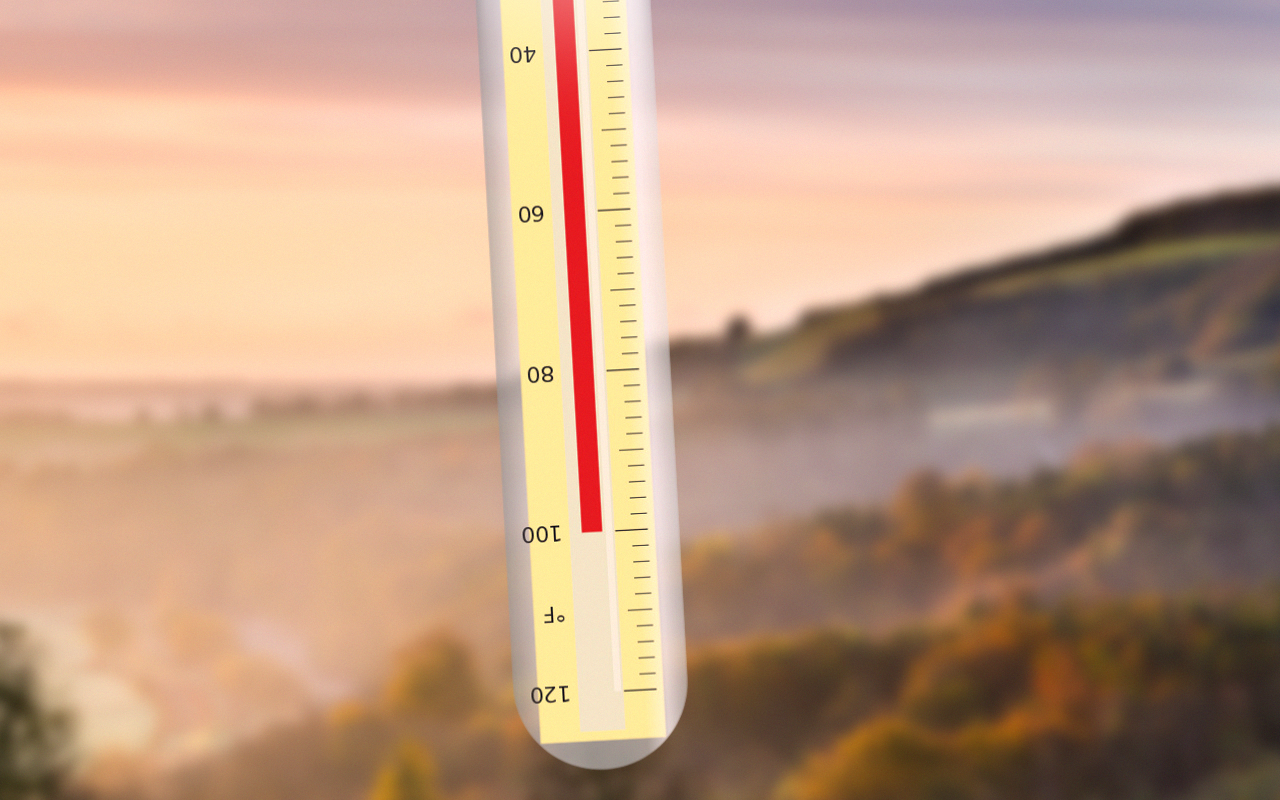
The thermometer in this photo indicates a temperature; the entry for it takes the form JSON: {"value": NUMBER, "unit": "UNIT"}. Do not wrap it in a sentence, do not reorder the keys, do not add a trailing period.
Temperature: {"value": 100, "unit": "°F"}
